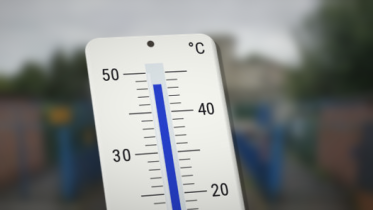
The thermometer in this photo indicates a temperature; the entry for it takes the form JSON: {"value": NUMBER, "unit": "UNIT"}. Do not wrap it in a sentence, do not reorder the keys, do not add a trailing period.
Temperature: {"value": 47, "unit": "°C"}
